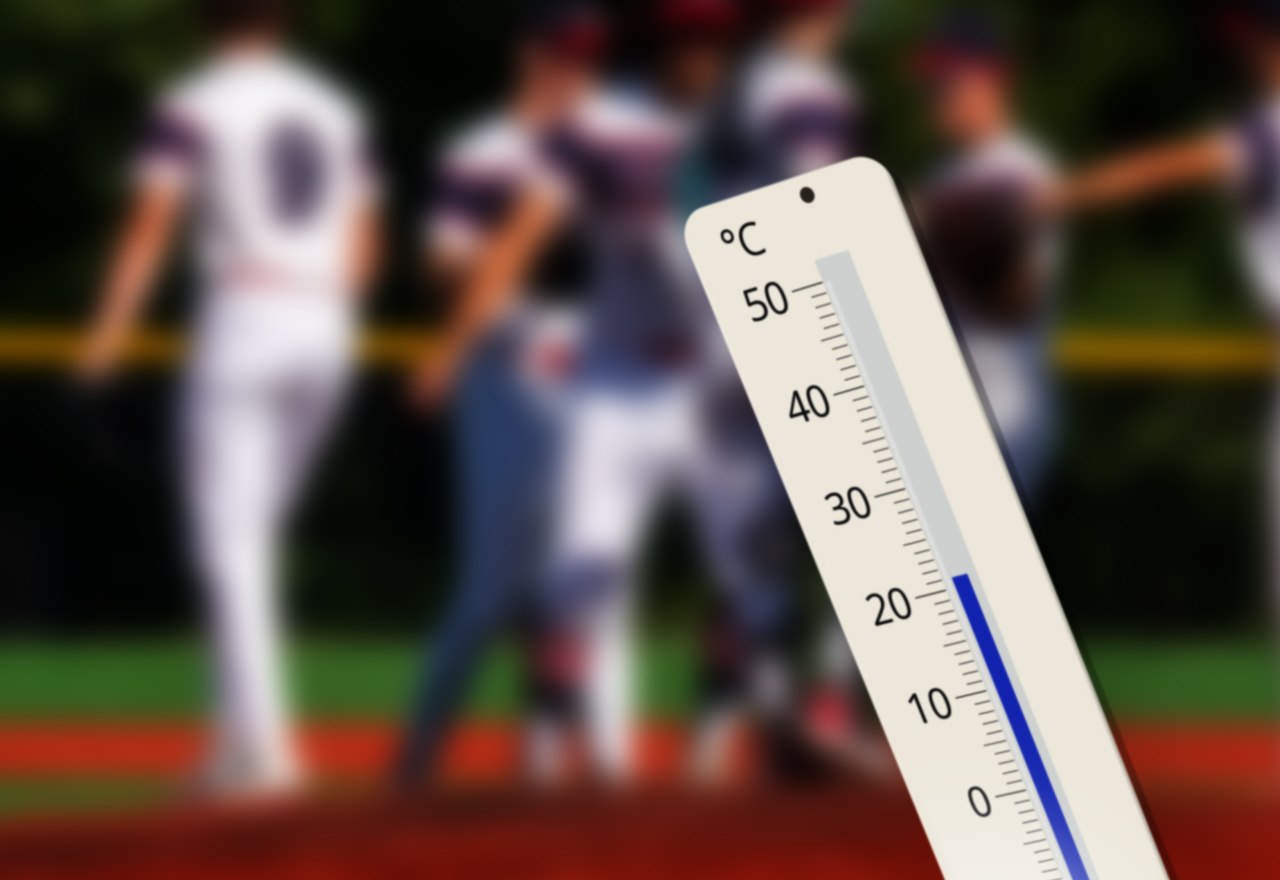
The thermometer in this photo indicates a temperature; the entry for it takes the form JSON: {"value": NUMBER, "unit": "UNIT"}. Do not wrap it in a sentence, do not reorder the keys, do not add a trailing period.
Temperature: {"value": 21, "unit": "°C"}
